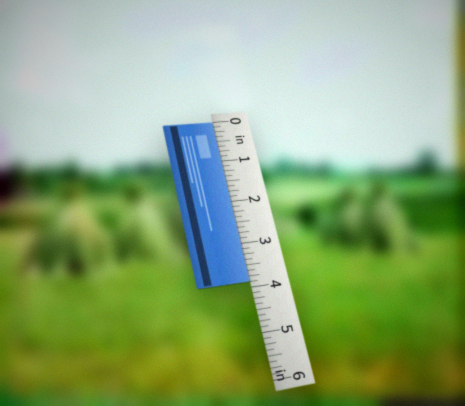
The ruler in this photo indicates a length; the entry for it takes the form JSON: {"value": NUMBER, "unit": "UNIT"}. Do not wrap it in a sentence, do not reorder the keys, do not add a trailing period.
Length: {"value": 3.875, "unit": "in"}
